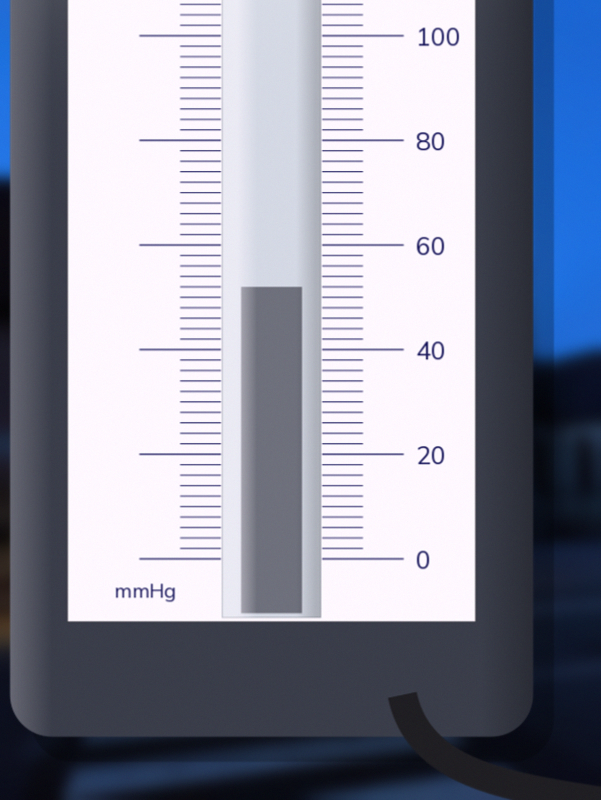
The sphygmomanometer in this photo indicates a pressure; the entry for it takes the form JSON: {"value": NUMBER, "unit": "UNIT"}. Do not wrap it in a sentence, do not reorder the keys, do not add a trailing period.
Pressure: {"value": 52, "unit": "mmHg"}
